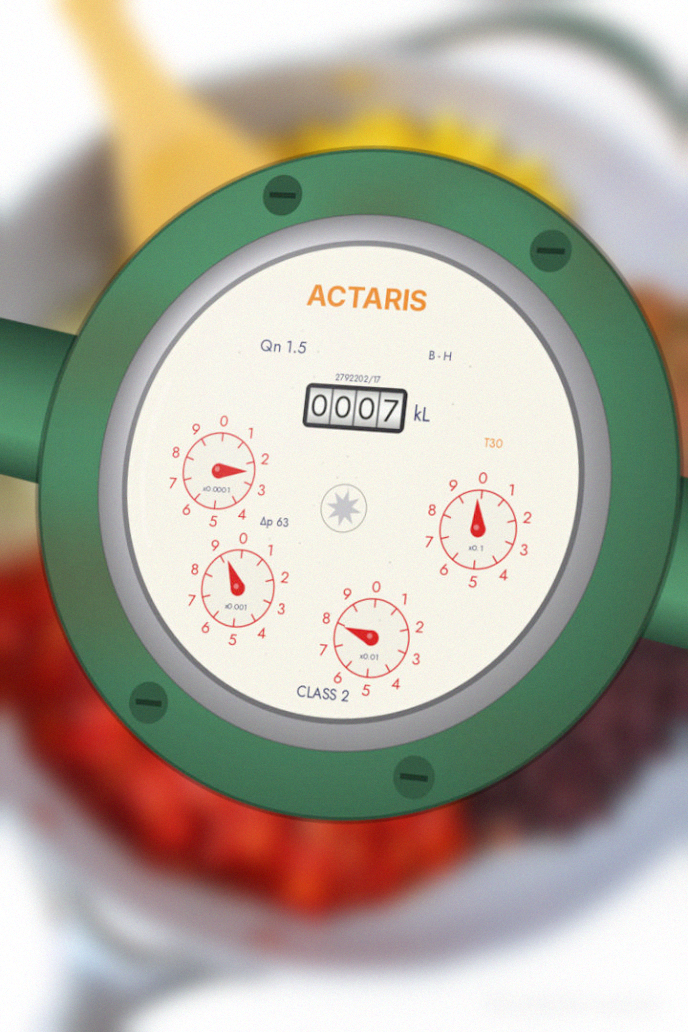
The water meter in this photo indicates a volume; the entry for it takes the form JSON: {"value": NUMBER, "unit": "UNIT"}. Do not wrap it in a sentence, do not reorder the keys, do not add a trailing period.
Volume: {"value": 6.9792, "unit": "kL"}
